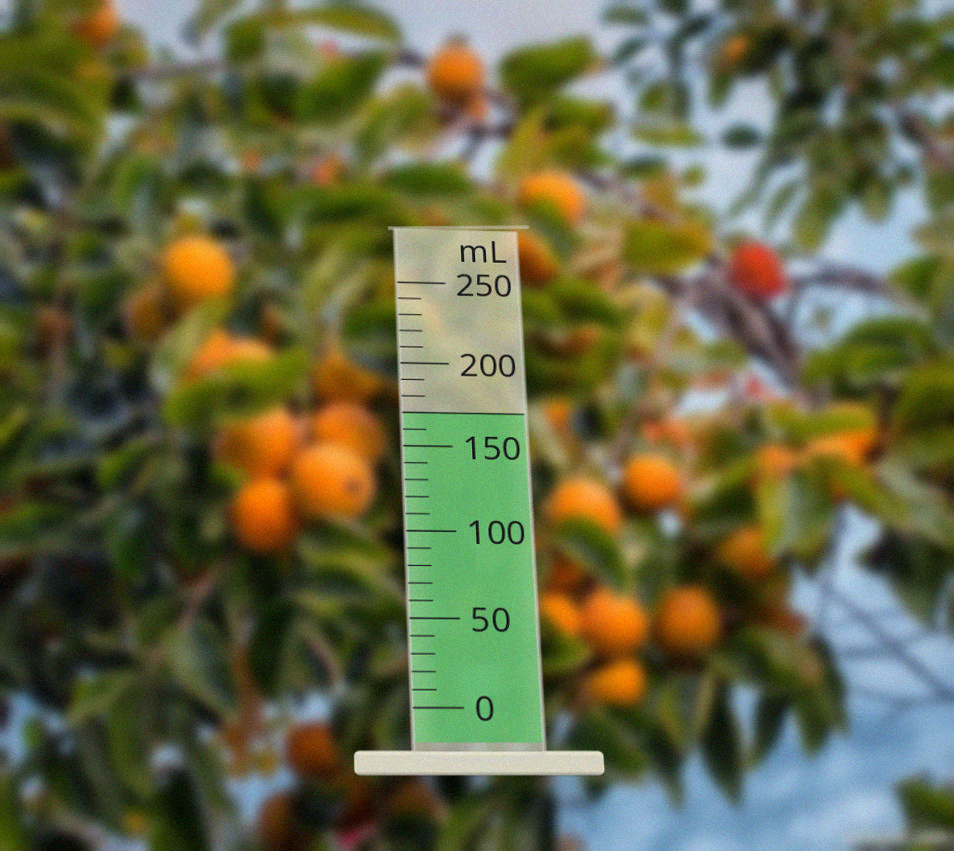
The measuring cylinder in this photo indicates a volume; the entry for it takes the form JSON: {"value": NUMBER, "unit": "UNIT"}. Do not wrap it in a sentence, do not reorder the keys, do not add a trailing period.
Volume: {"value": 170, "unit": "mL"}
